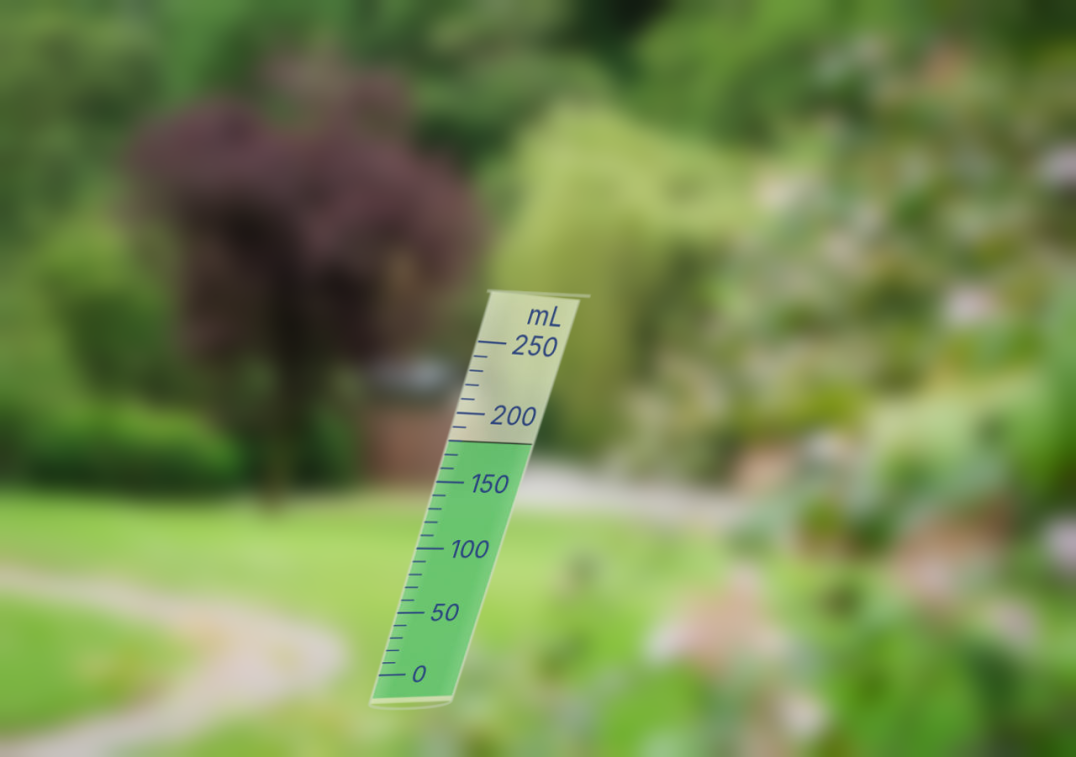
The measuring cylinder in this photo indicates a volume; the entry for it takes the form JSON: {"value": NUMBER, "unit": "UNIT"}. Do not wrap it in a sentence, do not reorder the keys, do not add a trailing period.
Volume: {"value": 180, "unit": "mL"}
